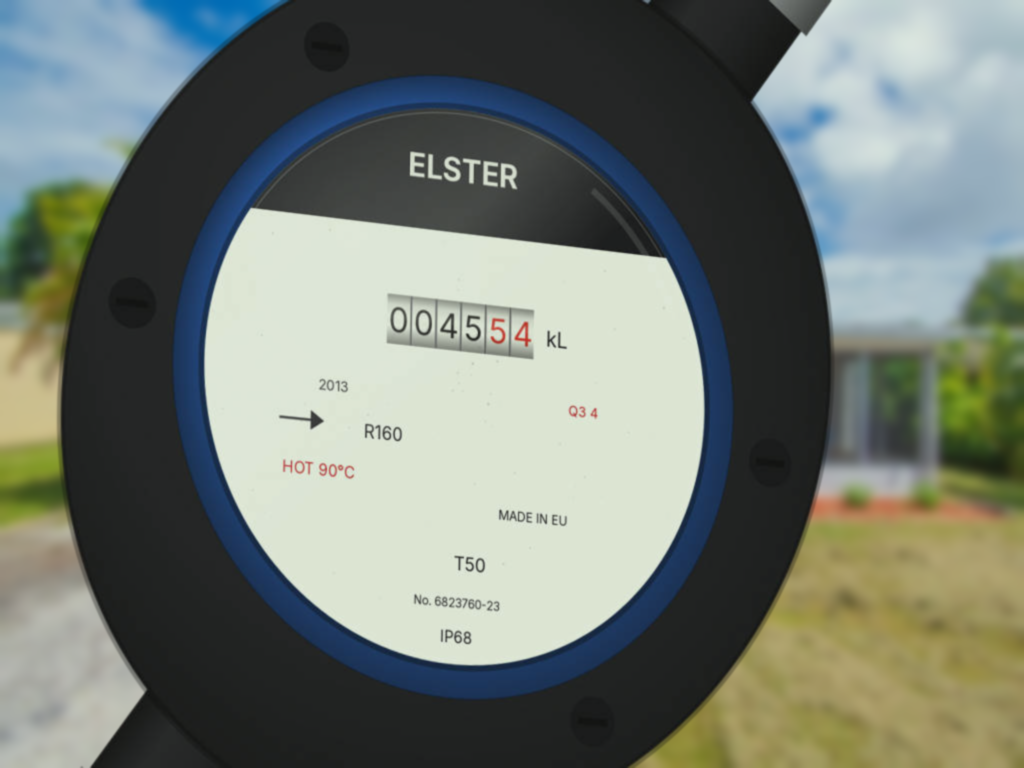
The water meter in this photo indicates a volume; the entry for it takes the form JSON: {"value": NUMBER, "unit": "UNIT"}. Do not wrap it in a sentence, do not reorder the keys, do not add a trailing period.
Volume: {"value": 45.54, "unit": "kL"}
